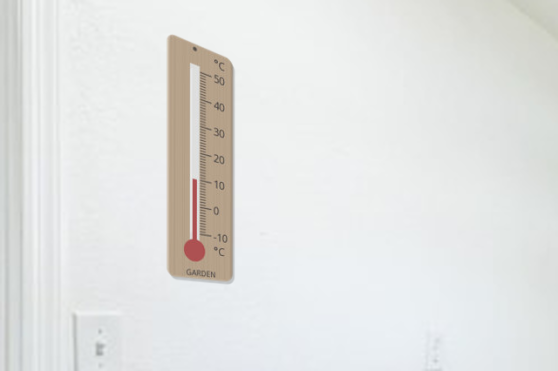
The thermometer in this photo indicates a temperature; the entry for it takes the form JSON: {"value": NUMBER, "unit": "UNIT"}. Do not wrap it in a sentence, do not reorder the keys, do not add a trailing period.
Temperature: {"value": 10, "unit": "°C"}
